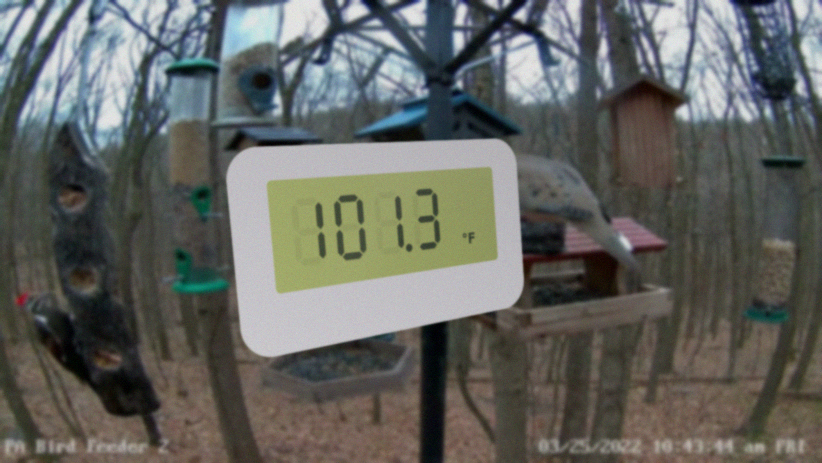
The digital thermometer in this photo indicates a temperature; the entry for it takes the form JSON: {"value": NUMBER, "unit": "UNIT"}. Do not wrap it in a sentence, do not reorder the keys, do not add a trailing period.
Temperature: {"value": 101.3, "unit": "°F"}
